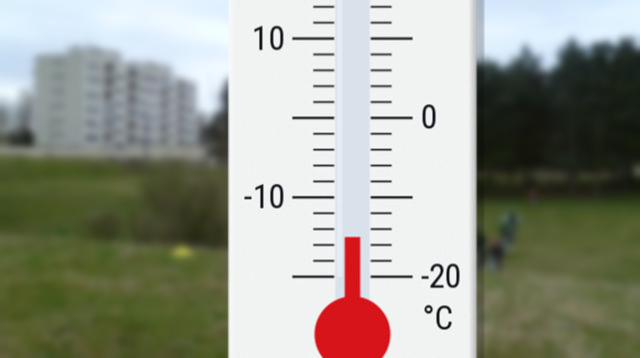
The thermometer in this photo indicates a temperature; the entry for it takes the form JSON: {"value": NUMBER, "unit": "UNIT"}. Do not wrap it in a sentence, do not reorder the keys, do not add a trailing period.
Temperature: {"value": -15, "unit": "°C"}
